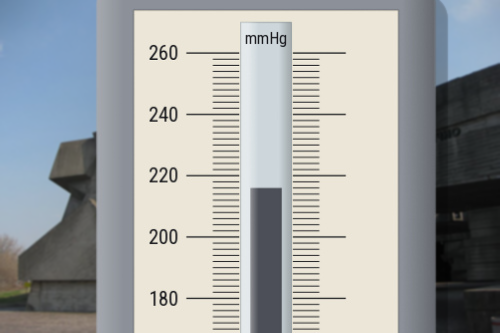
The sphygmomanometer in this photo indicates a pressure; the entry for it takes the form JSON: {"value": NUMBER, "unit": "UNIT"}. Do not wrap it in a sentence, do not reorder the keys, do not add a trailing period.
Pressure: {"value": 216, "unit": "mmHg"}
